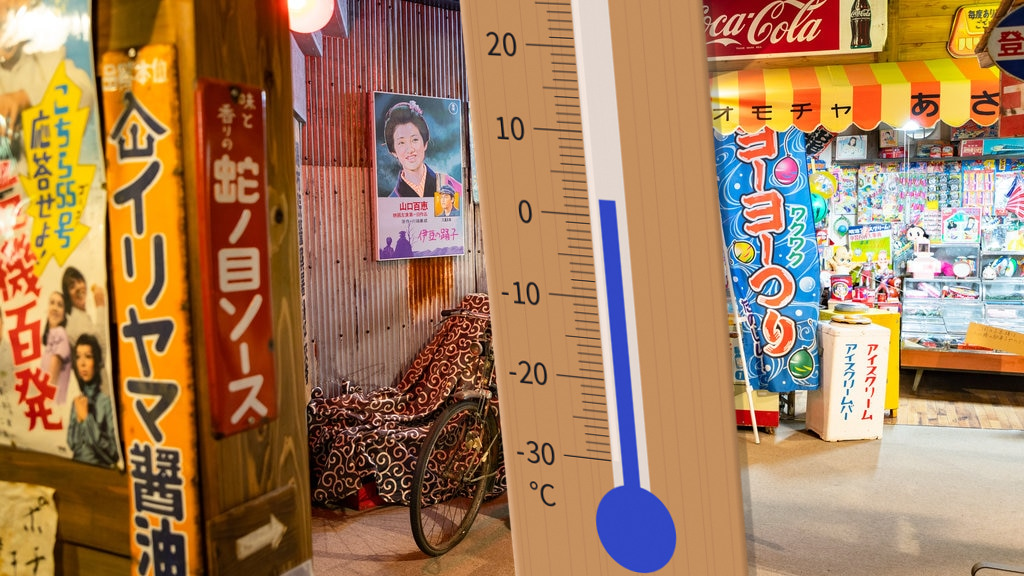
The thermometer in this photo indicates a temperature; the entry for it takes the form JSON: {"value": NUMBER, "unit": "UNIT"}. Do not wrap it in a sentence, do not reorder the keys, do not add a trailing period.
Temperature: {"value": 2, "unit": "°C"}
